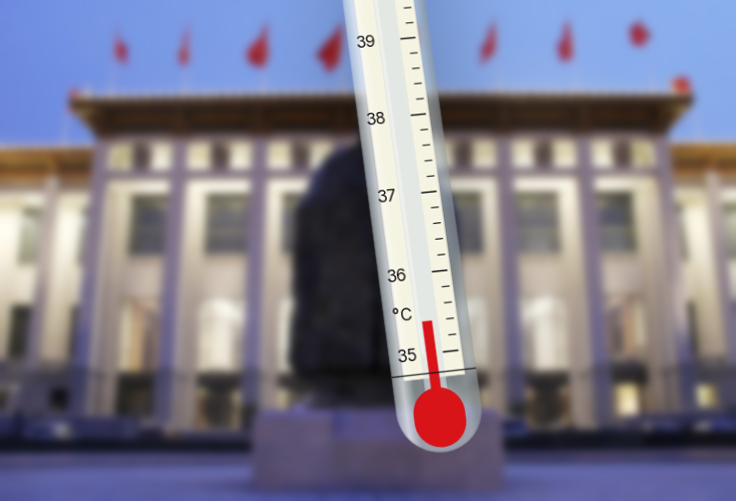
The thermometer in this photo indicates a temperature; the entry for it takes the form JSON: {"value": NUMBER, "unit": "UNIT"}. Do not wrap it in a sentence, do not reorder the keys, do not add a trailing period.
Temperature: {"value": 35.4, "unit": "°C"}
